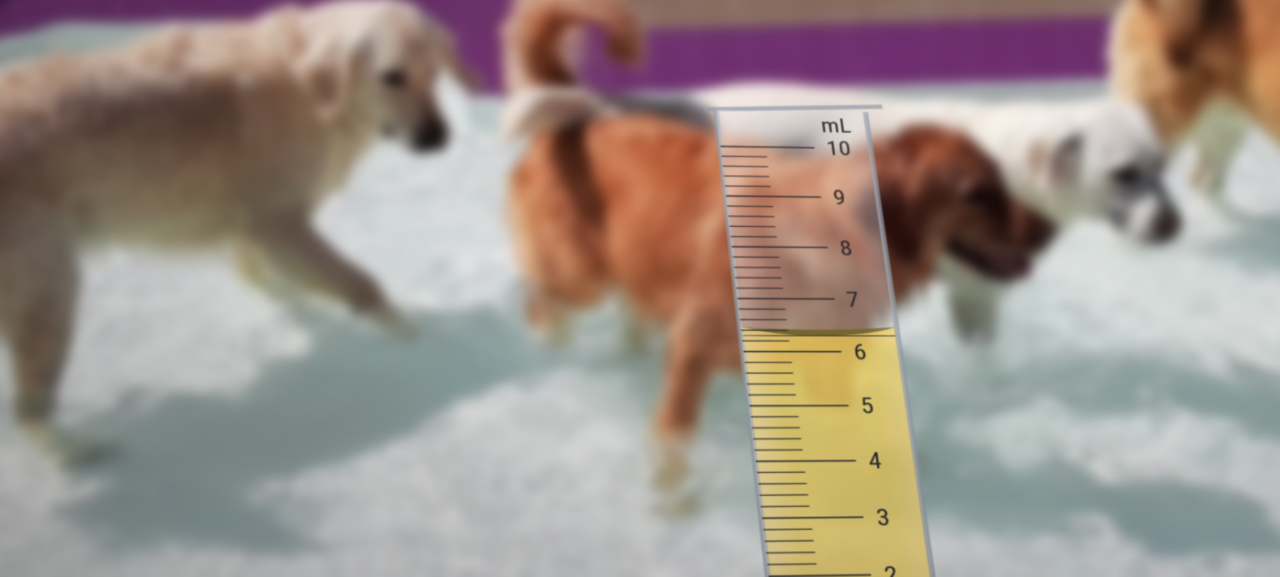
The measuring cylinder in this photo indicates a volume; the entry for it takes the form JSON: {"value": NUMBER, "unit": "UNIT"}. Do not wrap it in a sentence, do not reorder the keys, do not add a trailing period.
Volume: {"value": 6.3, "unit": "mL"}
